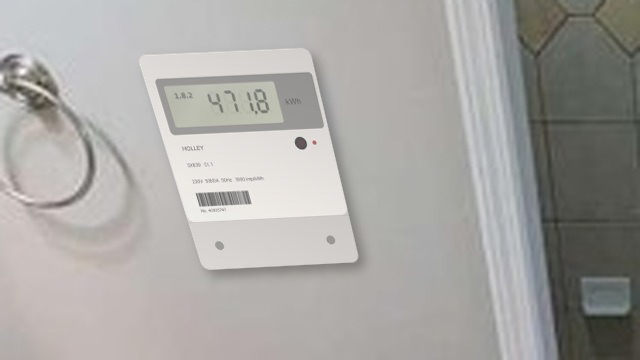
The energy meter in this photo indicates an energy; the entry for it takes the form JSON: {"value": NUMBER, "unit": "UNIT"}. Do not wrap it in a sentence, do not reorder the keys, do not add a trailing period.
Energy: {"value": 471.8, "unit": "kWh"}
